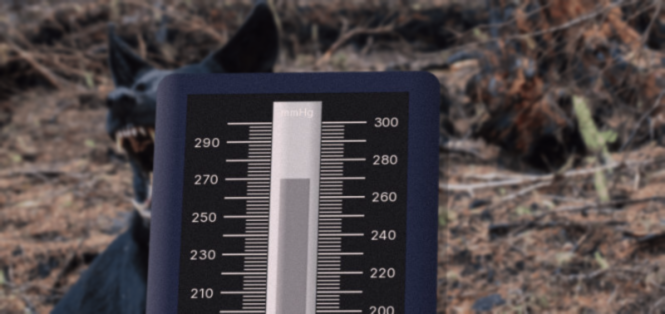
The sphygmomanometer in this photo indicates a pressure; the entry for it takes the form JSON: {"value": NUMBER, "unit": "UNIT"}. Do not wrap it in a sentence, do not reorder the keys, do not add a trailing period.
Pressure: {"value": 270, "unit": "mmHg"}
